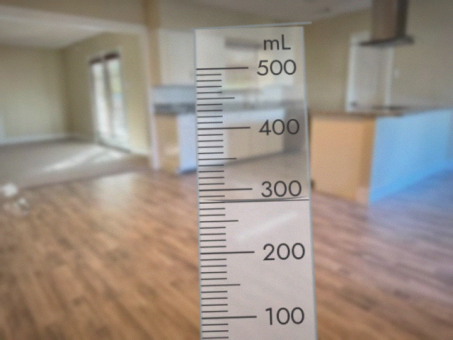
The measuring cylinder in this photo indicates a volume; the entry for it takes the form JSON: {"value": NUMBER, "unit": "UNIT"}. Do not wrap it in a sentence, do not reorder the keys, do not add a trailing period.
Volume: {"value": 280, "unit": "mL"}
